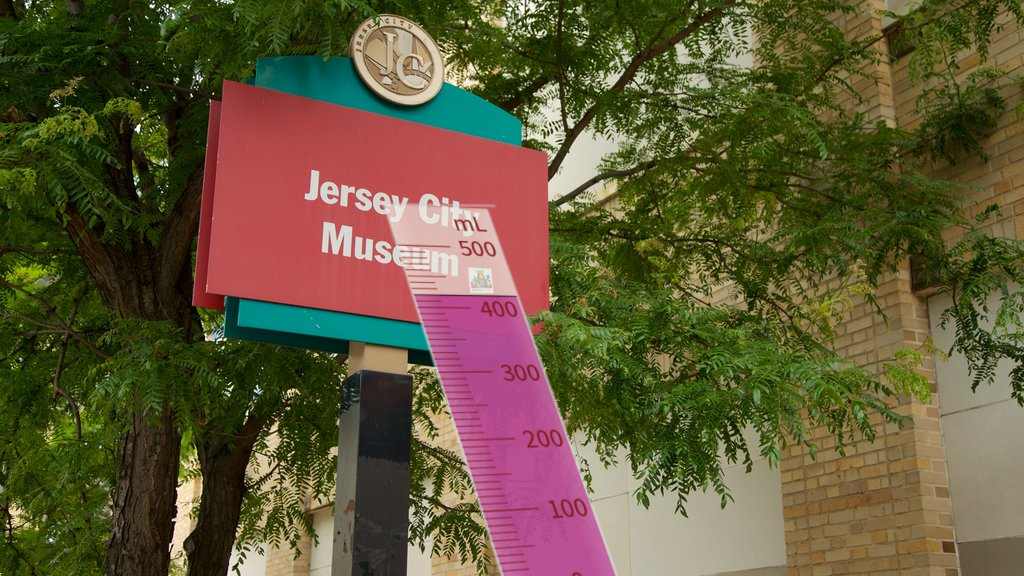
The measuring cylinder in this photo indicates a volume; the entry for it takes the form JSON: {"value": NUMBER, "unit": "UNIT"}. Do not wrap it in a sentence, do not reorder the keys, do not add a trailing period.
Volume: {"value": 420, "unit": "mL"}
